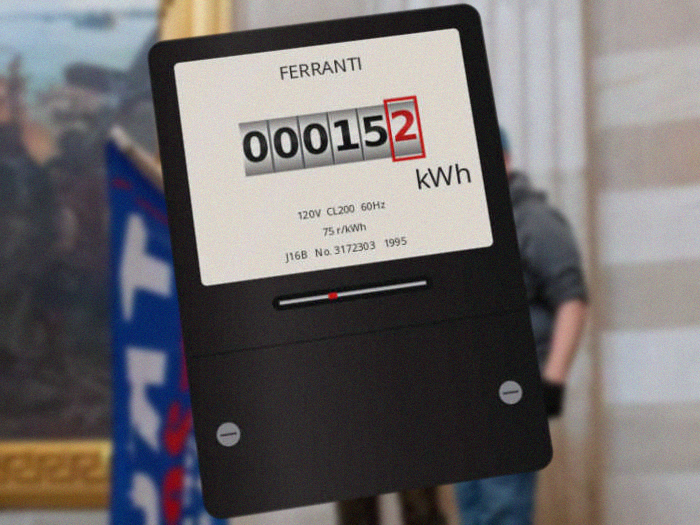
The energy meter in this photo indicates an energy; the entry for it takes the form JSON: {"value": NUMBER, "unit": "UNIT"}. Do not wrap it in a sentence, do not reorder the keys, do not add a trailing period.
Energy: {"value": 15.2, "unit": "kWh"}
